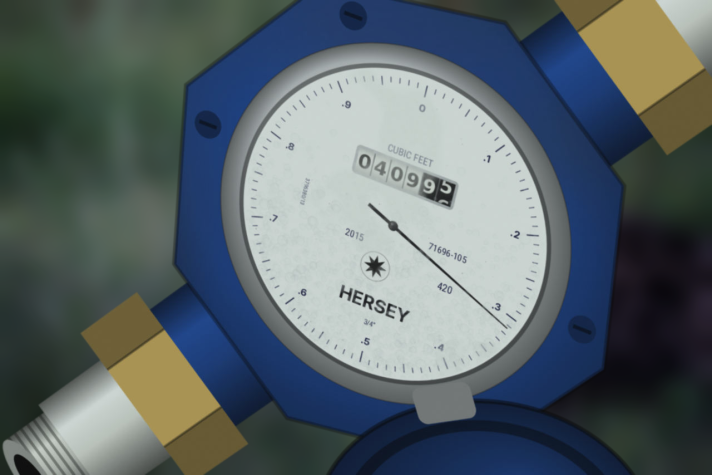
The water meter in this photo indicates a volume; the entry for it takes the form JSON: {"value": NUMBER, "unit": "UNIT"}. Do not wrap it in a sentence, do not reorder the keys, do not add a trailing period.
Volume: {"value": 40995.31, "unit": "ft³"}
